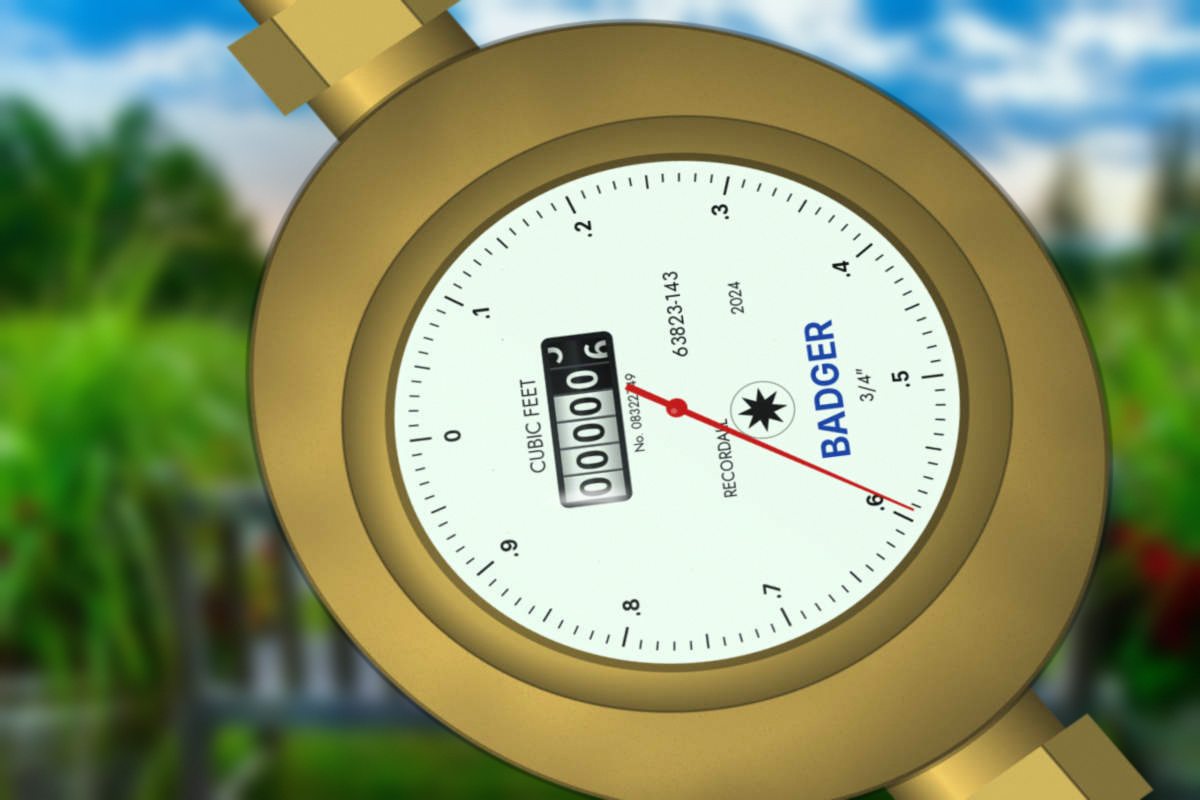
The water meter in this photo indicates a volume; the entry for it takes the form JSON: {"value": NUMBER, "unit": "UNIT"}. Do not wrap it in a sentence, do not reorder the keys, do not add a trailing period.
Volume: {"value": 5.59, "unit": "ft³"}
